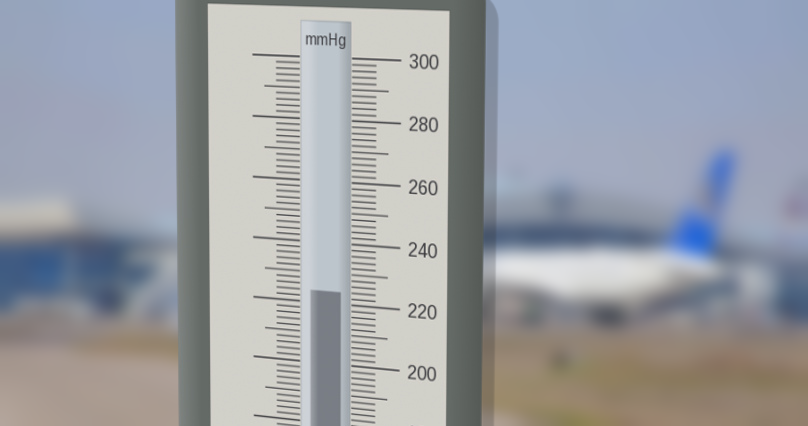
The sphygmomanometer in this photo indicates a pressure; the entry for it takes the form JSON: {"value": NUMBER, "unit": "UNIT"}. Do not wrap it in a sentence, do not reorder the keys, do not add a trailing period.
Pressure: {"value": 224, "unit": "mmHg"}
